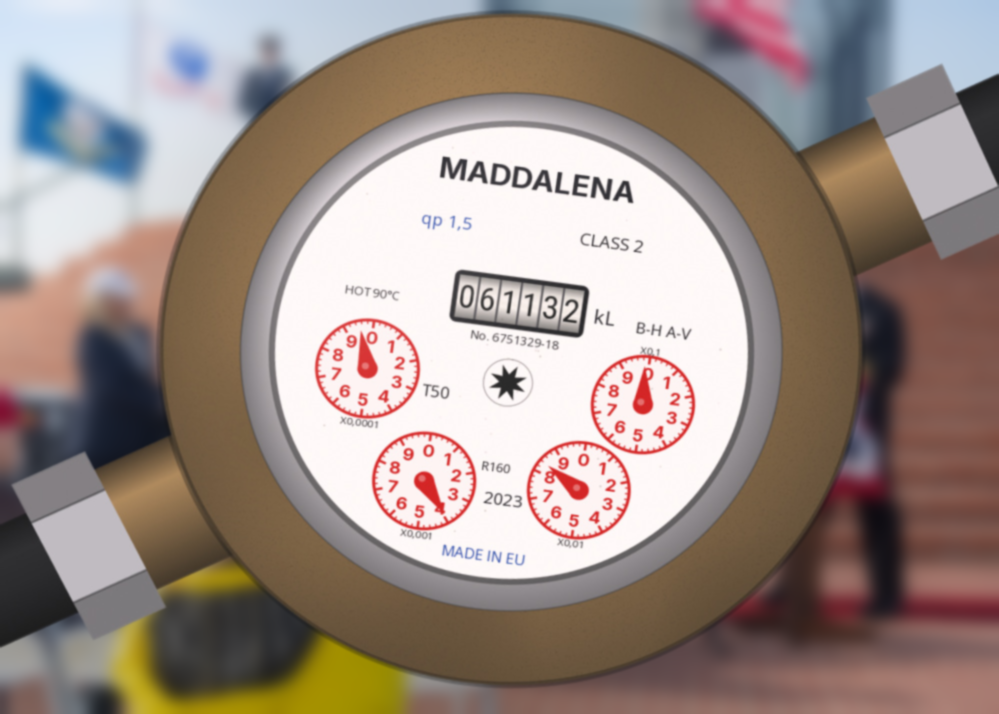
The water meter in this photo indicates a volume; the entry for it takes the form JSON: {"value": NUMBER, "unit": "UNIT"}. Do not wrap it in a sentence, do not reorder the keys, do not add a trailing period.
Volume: {"value": 61131.9839, "unit": "kL"}
